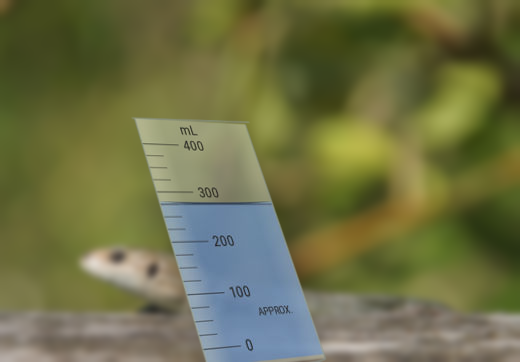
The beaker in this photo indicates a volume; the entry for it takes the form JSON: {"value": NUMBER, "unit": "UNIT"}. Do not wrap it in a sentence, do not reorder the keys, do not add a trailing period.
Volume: {"value": 275, "unit": "mL"}
